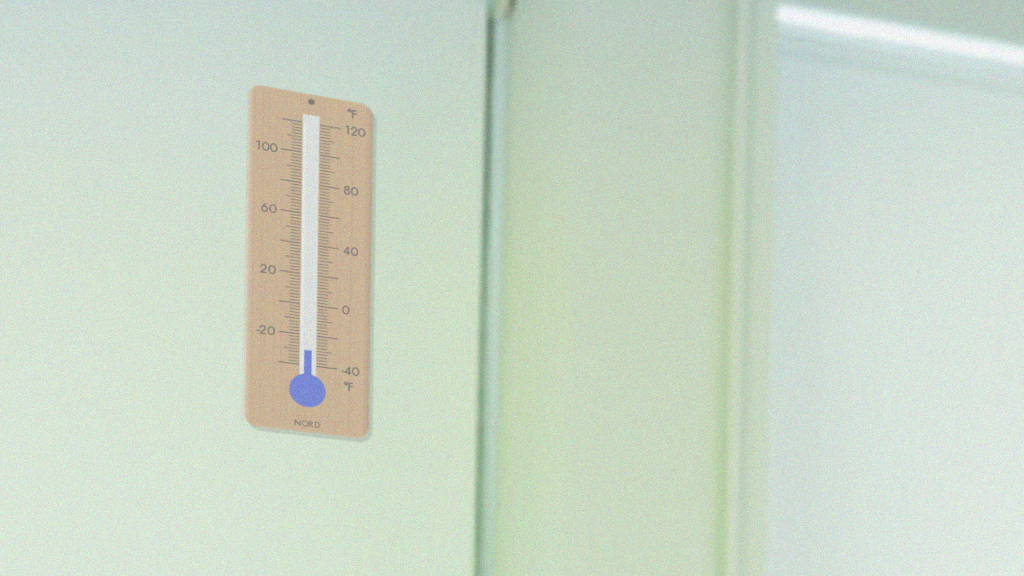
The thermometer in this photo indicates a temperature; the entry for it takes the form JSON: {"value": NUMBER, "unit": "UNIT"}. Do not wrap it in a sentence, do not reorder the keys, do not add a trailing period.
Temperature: {"value": -30, "unit": "°F"}
